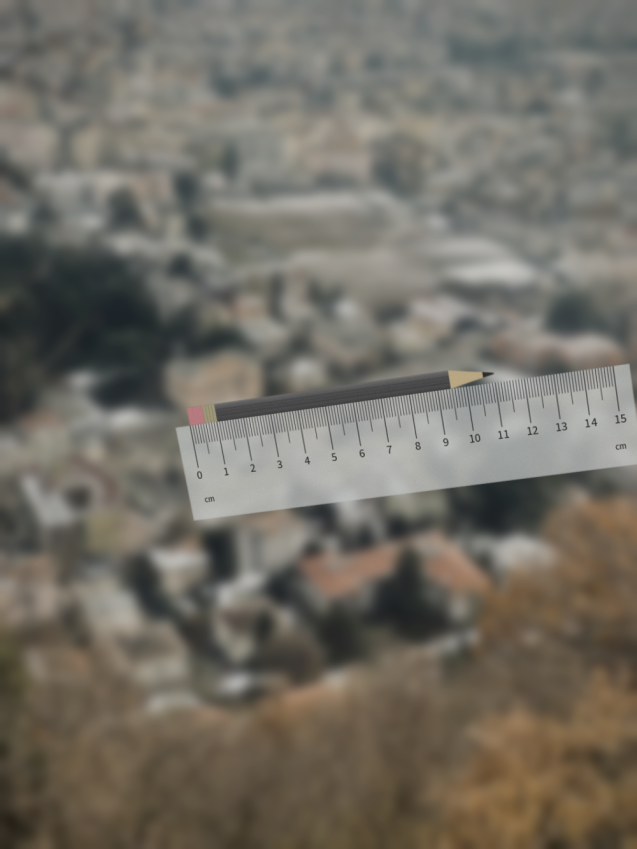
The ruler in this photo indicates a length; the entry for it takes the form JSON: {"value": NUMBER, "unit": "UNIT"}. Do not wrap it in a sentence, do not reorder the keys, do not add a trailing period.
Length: {"value": 11, "unit": "cm"}
